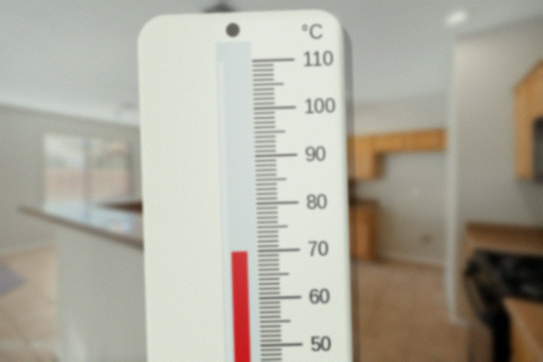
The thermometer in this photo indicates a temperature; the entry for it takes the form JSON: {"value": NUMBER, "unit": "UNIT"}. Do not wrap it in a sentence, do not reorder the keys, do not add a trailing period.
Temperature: {"value": 70, "unit": "°C"}
